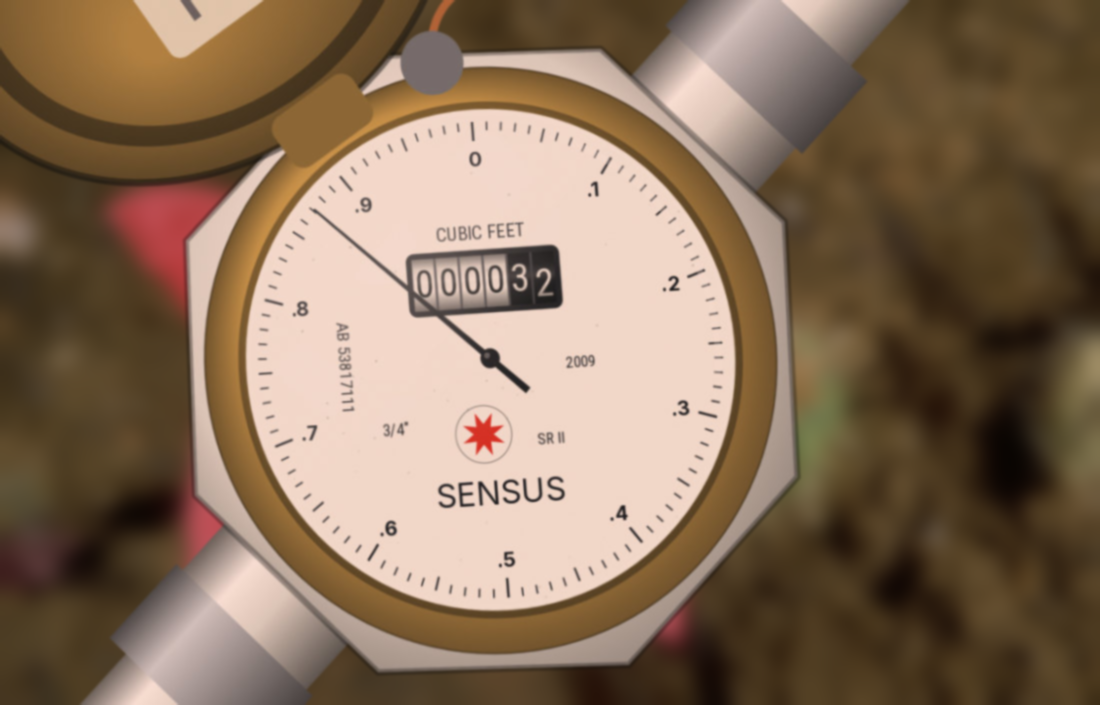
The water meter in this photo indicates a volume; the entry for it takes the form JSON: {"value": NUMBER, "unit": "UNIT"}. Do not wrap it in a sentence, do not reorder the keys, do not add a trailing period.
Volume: {"value": 31.87, "unit": "ft³"}
